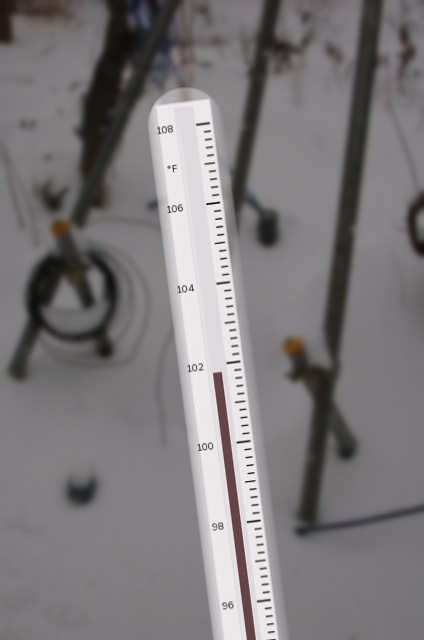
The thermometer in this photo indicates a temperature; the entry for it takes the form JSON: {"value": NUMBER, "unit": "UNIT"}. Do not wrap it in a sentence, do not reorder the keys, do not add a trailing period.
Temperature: {"value": 101.8, "unit": "°F"}
